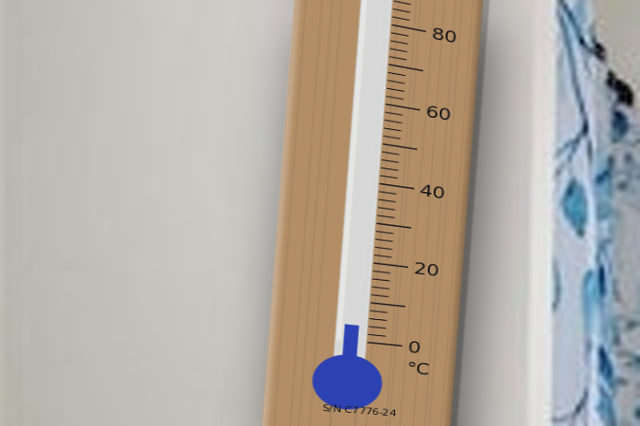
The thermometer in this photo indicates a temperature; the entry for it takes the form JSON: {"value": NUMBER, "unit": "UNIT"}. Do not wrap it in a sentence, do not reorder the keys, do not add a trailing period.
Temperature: {"value": 4, "unit": "°C"}
